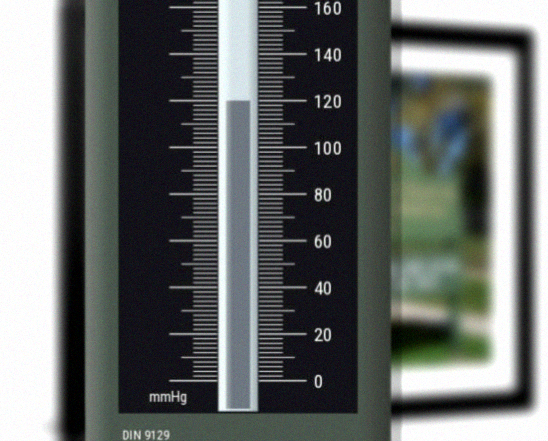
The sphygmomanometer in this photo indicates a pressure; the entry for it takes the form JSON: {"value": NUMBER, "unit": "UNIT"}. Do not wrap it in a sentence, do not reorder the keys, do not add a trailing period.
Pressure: {"value": 120, "unit": "mmHg"}
